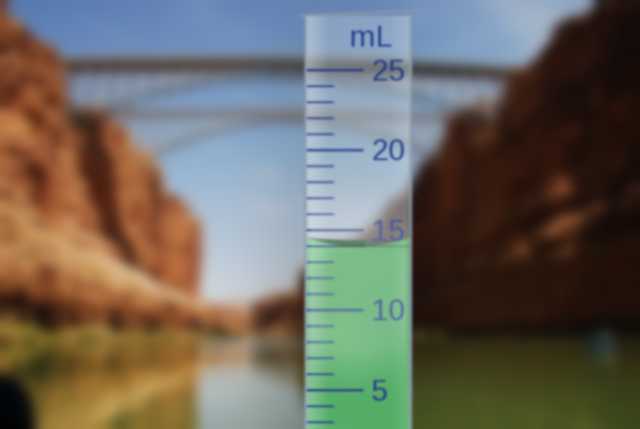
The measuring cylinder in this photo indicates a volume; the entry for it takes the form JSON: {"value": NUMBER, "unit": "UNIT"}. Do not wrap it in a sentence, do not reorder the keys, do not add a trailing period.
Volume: {"value": 14, "unit": "mL"}
